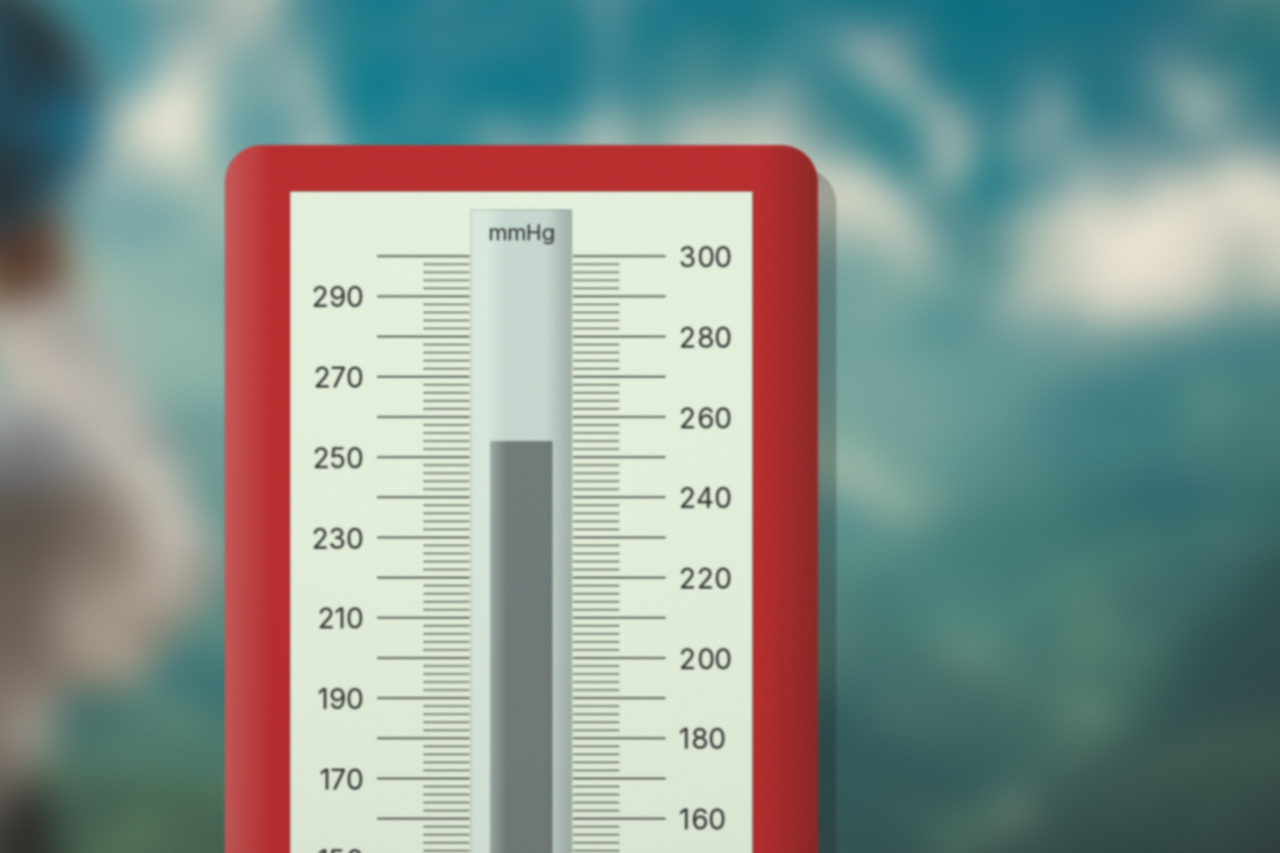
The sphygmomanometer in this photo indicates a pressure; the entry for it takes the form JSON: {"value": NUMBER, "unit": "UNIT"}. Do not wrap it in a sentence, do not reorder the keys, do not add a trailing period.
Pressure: {"value": 254, "unit": "mmHg"}
